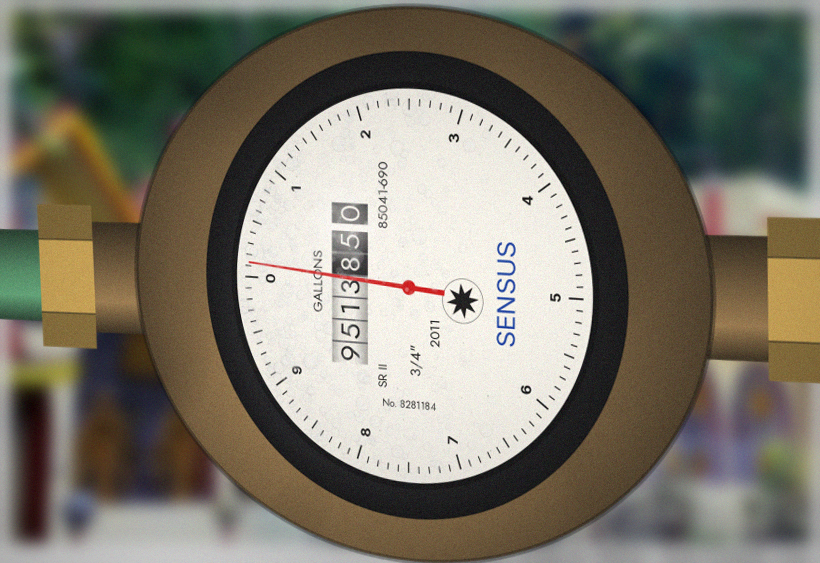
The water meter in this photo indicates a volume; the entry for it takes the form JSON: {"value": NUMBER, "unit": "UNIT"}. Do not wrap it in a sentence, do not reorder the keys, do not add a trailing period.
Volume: {"value": 9513850.1, "unit": "gal"}
